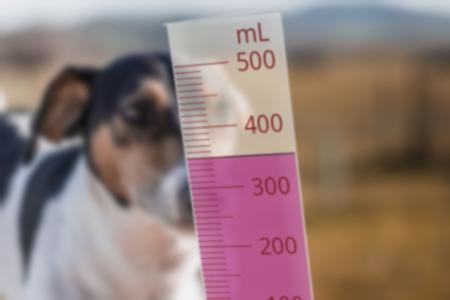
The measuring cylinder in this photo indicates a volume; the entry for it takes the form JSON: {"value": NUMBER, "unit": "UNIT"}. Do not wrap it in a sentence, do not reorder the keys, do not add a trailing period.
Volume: {"value": 350, "unit": "mL"}
